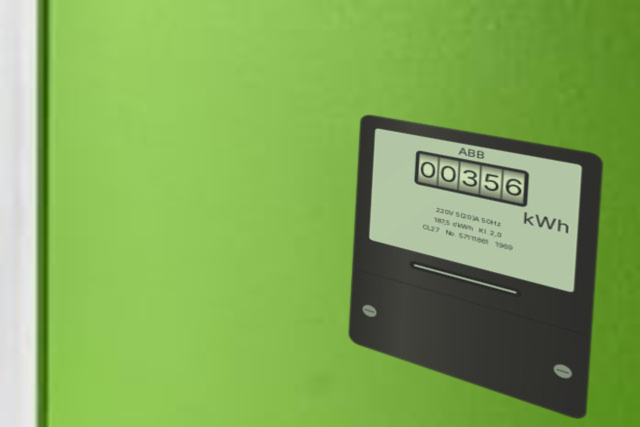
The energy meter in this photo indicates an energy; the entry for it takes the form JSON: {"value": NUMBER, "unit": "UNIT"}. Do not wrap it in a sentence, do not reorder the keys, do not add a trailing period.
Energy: {"value": 356, "unit": "kWh"}
